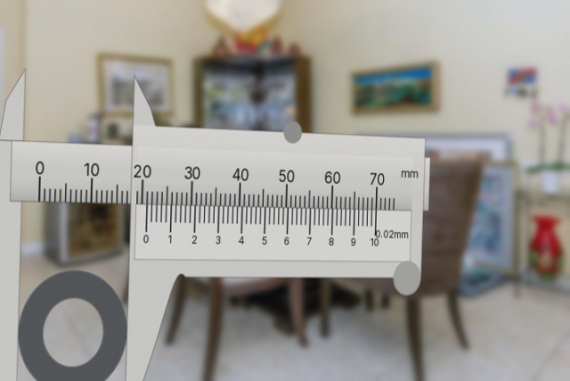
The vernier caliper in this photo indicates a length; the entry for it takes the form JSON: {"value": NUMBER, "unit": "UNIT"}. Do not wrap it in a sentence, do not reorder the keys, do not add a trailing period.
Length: {"value": 21.0, "unit": "mm"}
